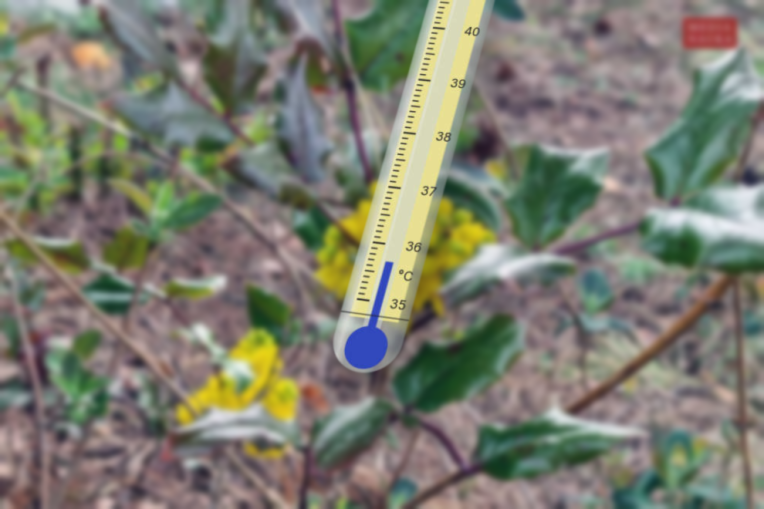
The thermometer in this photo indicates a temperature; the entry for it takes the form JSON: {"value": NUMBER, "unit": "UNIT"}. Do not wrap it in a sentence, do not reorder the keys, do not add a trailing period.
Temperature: {"value": 35.7, "unit": "°C"}
